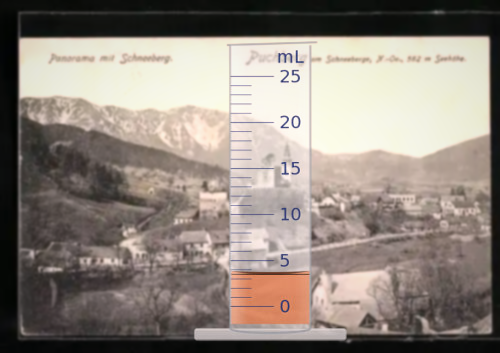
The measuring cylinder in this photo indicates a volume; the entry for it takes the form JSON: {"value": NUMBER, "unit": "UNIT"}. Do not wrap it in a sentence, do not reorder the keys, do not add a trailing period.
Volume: {"value": 3.5, "unit": "mL"}
